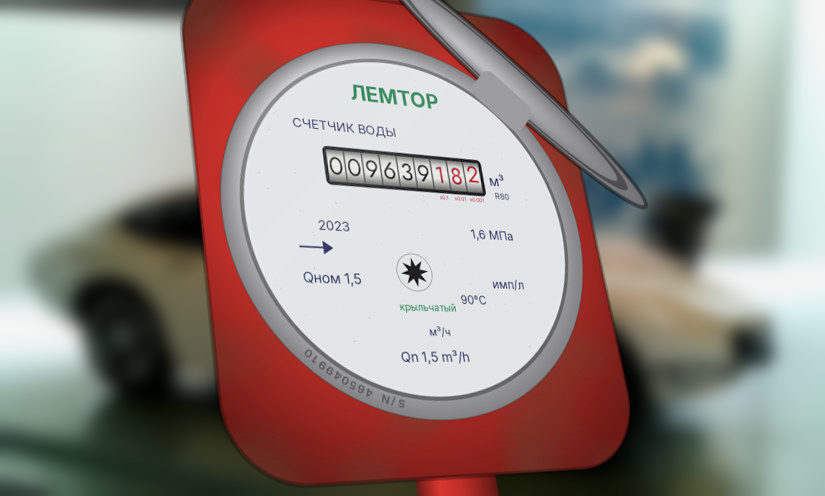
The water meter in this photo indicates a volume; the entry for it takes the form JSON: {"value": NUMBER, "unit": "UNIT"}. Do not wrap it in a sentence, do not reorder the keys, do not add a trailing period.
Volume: {"value": 9639.182, "unit": "m³"}
